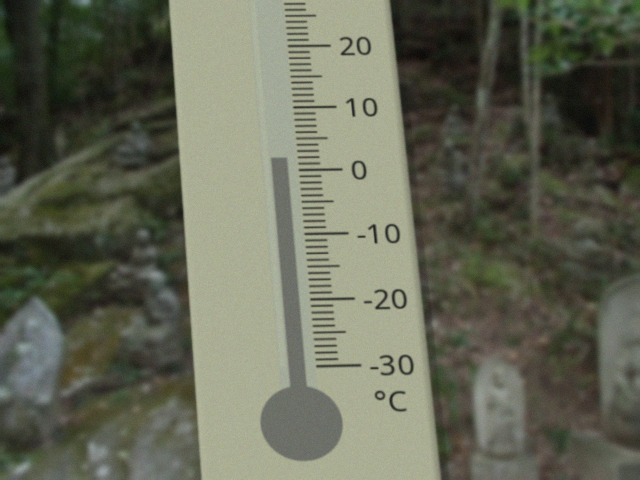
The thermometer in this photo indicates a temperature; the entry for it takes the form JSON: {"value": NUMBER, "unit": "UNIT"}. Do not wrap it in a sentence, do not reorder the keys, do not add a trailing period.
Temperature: {"value": 2, "unit": "°C"}
